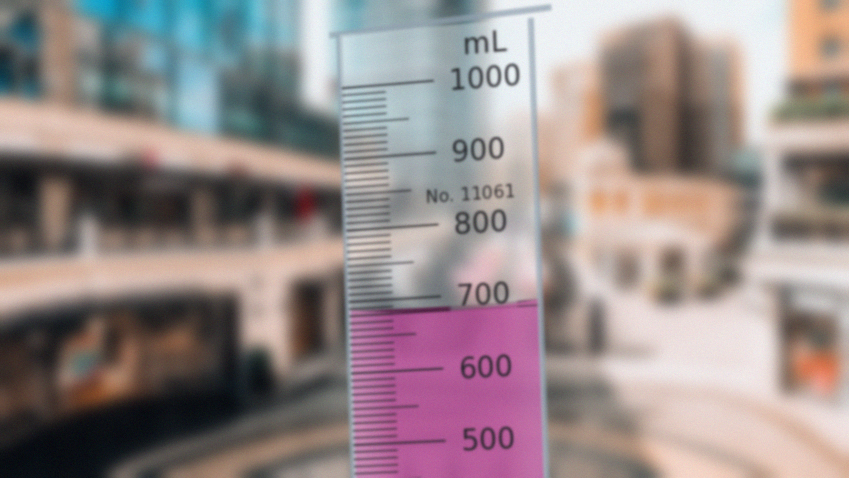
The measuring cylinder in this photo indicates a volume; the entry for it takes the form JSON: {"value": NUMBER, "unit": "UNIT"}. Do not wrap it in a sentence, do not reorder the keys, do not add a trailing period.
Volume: {"value": 680, "unit": "mL"}
